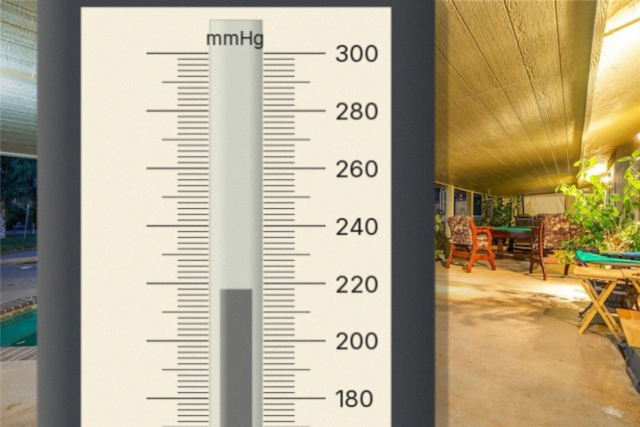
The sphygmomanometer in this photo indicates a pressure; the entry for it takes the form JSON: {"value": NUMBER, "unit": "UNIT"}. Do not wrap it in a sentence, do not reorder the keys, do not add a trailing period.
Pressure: {"value": 218, "unit": "mmHg"}
